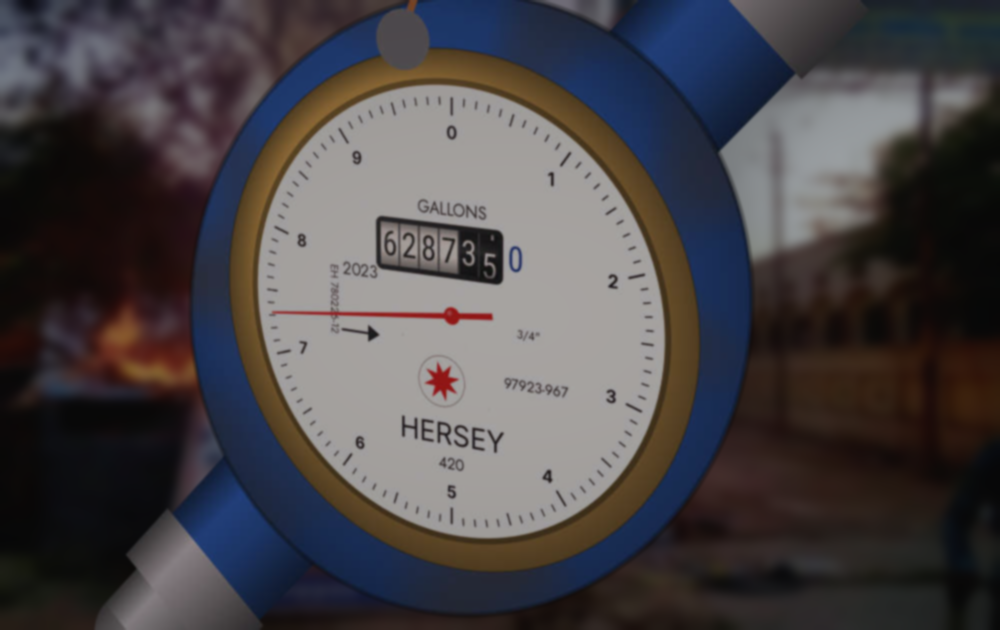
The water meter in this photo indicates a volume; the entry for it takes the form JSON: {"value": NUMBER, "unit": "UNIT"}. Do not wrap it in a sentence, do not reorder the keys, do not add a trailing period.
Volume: {"value": 6287347.3, "unit": "gal"}
